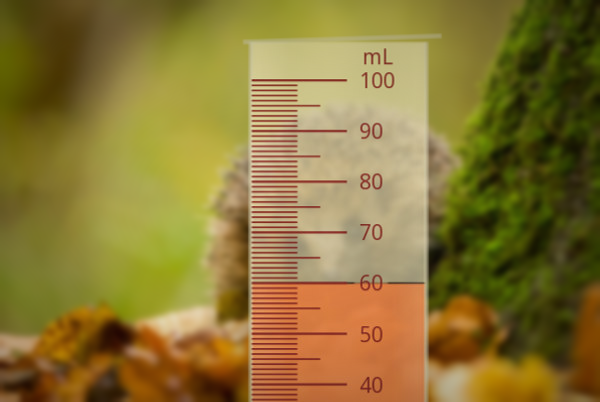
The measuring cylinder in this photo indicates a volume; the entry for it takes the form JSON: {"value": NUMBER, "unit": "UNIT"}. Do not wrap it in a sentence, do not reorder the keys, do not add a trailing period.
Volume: {"value": 60, "unit": "mL"}
